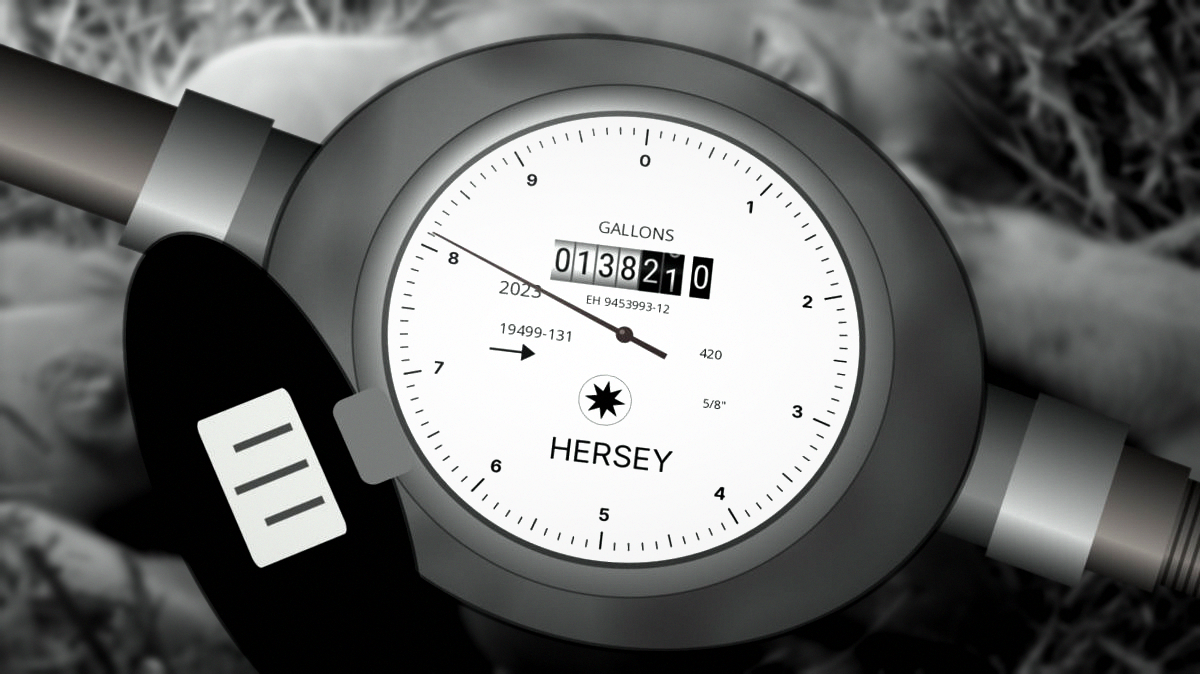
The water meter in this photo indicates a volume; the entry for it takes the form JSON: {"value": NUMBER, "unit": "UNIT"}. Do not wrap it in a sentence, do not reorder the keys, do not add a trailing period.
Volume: {"value": 138208.1, "unit": "gal"}
